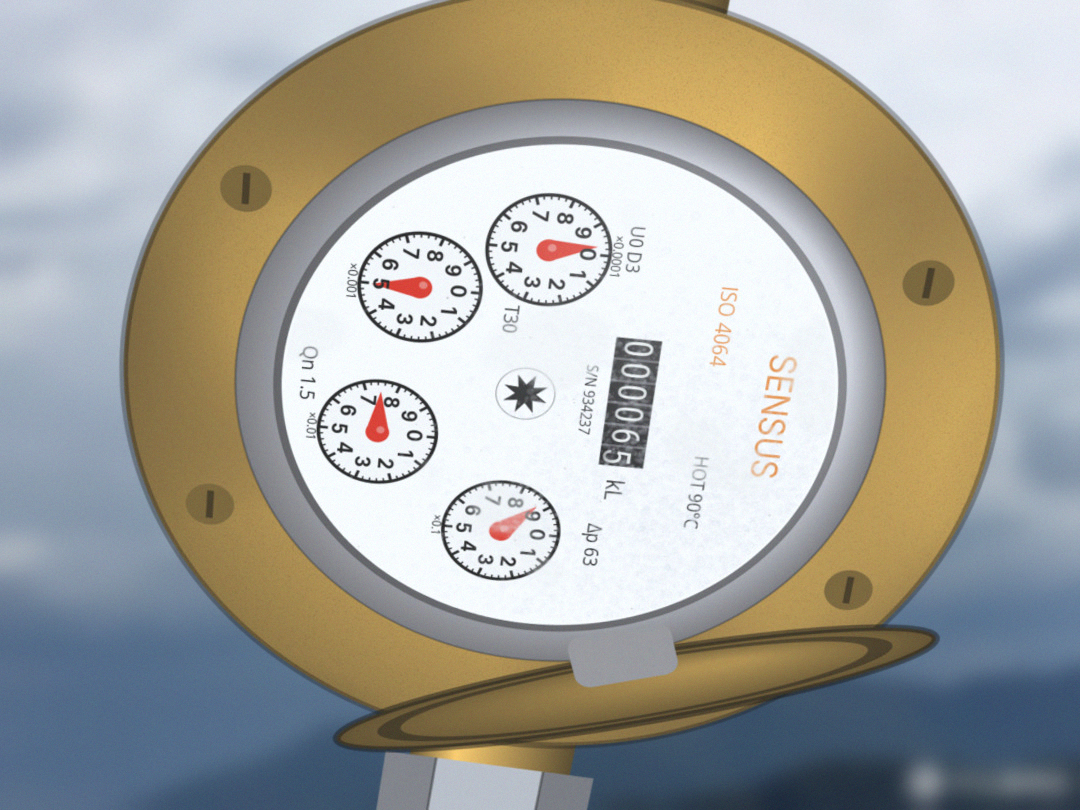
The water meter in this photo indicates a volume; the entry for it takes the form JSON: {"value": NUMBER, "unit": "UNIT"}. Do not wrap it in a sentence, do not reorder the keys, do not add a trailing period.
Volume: {"value": 64.8749, "unit": "kL"}
